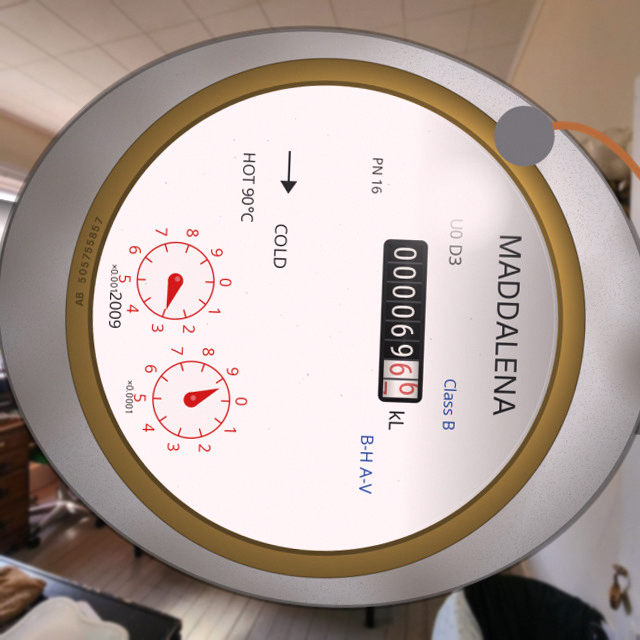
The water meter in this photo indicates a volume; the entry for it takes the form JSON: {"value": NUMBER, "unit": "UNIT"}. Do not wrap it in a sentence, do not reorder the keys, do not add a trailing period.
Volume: {"value": 69.6629, "unit": "kL"}
